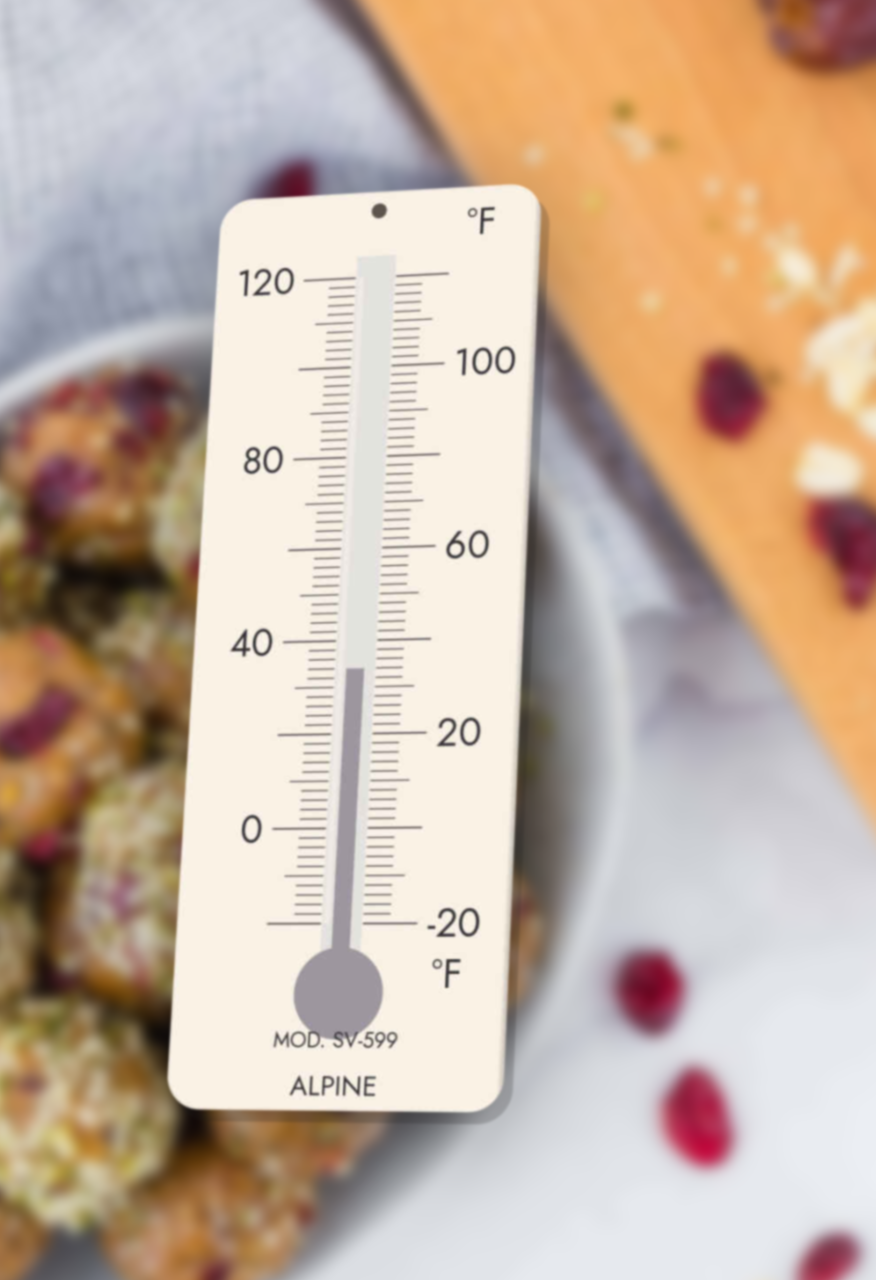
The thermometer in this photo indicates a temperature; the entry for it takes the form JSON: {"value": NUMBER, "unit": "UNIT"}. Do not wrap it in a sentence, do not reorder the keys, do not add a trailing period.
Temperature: {"value": 34, "unit": "°F"}
